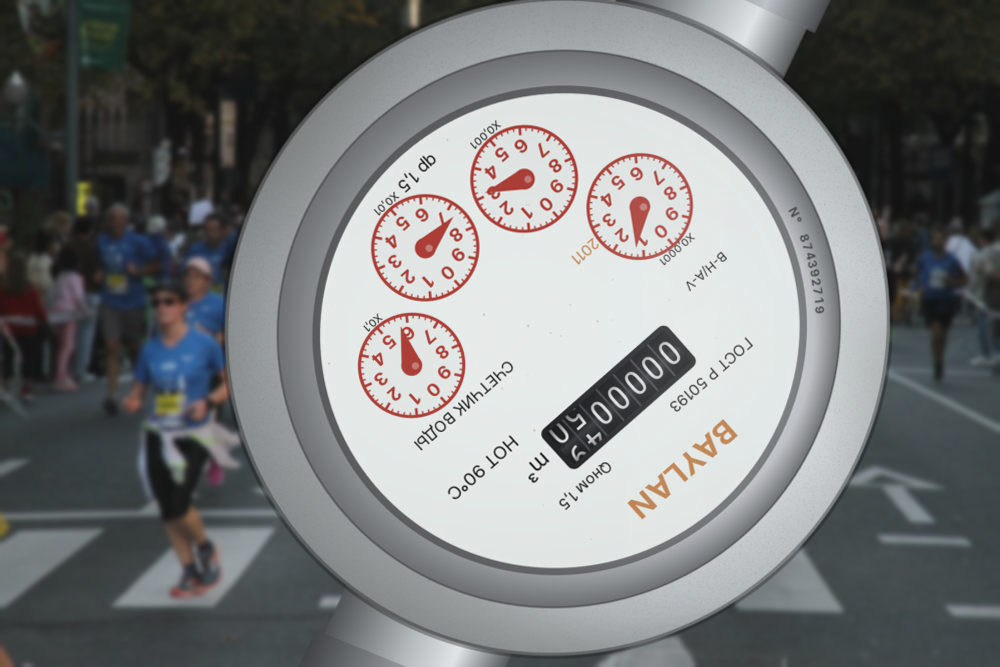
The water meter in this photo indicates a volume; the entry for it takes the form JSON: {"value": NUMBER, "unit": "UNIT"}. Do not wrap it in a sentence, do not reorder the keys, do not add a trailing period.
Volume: {"value": 49.5731, "unit": "m³"}
